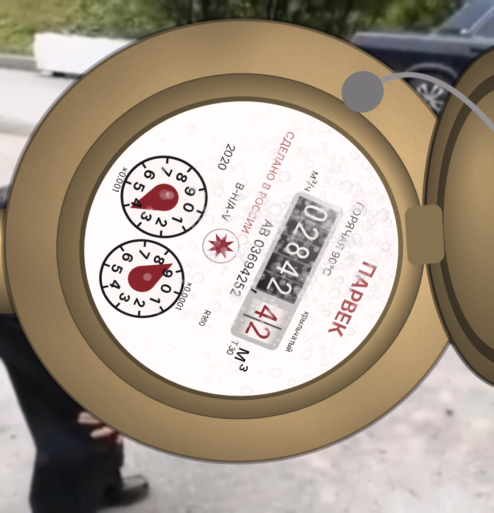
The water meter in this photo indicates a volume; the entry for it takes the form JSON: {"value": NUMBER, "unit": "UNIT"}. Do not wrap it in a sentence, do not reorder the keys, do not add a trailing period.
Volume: {"value": 2842.4238, "unit": "m³"}
